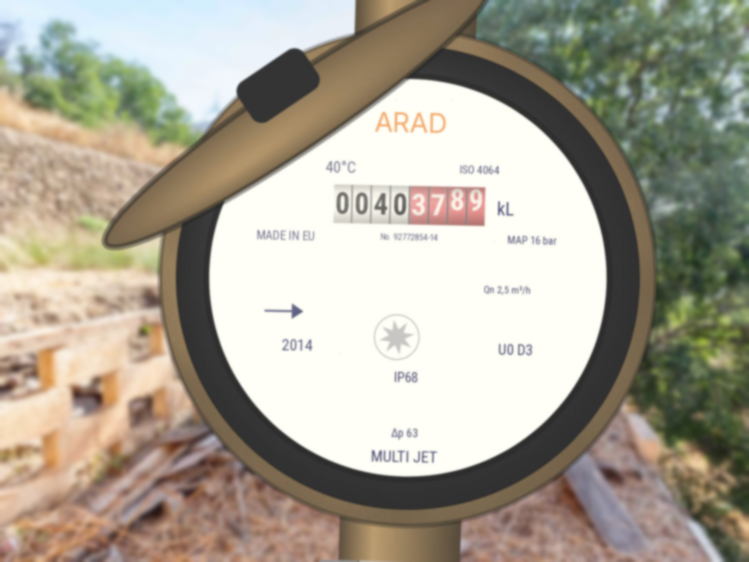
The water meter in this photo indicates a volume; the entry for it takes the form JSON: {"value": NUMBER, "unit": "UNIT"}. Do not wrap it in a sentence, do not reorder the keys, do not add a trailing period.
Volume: {"value": 40.3789, "unit": "kL"}
